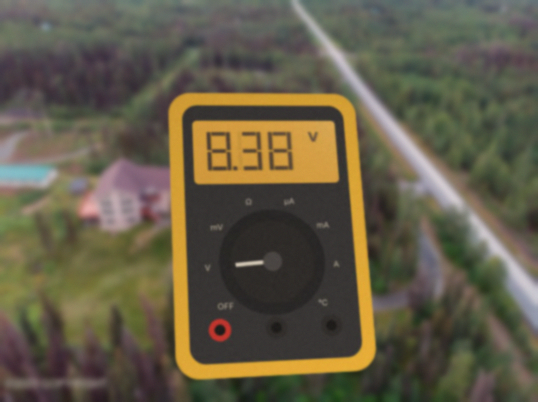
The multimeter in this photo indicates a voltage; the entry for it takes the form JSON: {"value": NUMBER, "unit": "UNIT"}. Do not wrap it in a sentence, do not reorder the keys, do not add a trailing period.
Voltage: {"value": 8.38, "unit": "V"}
